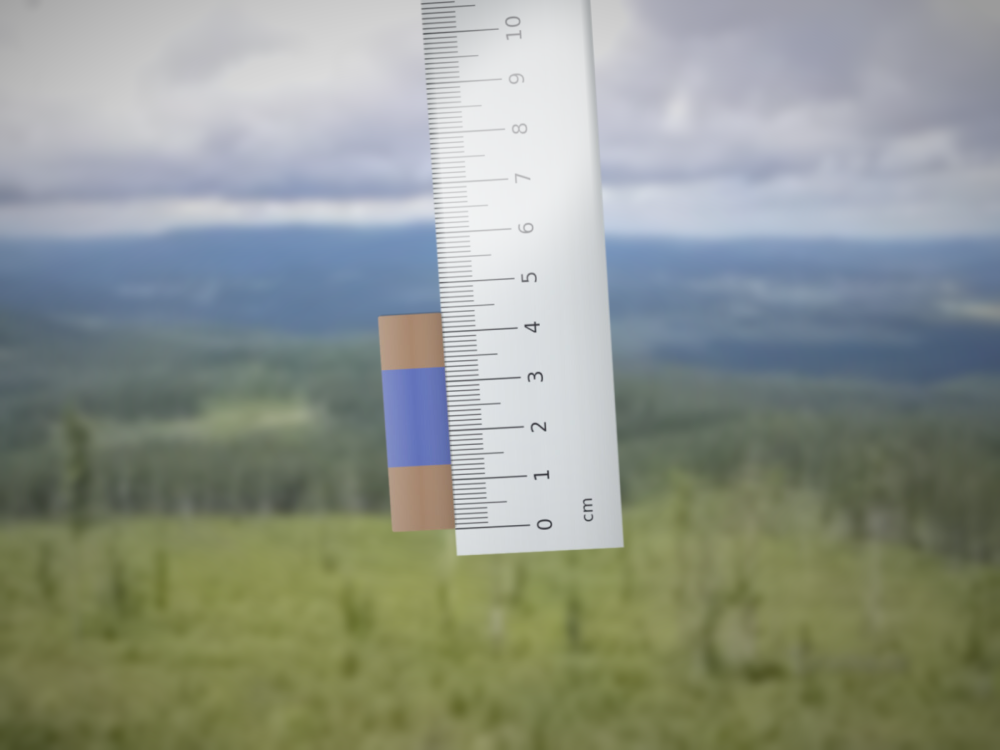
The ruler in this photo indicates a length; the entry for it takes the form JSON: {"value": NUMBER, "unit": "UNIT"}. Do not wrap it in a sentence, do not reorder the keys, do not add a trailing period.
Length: {"value": 4.4, "unit": "cm"}
